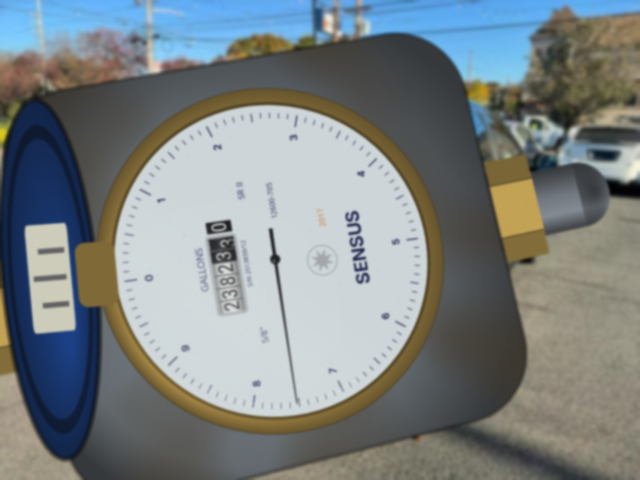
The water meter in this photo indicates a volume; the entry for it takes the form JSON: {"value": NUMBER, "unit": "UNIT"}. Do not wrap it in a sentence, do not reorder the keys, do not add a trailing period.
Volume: {"value": 2382327.5, "unit": "gal"}
